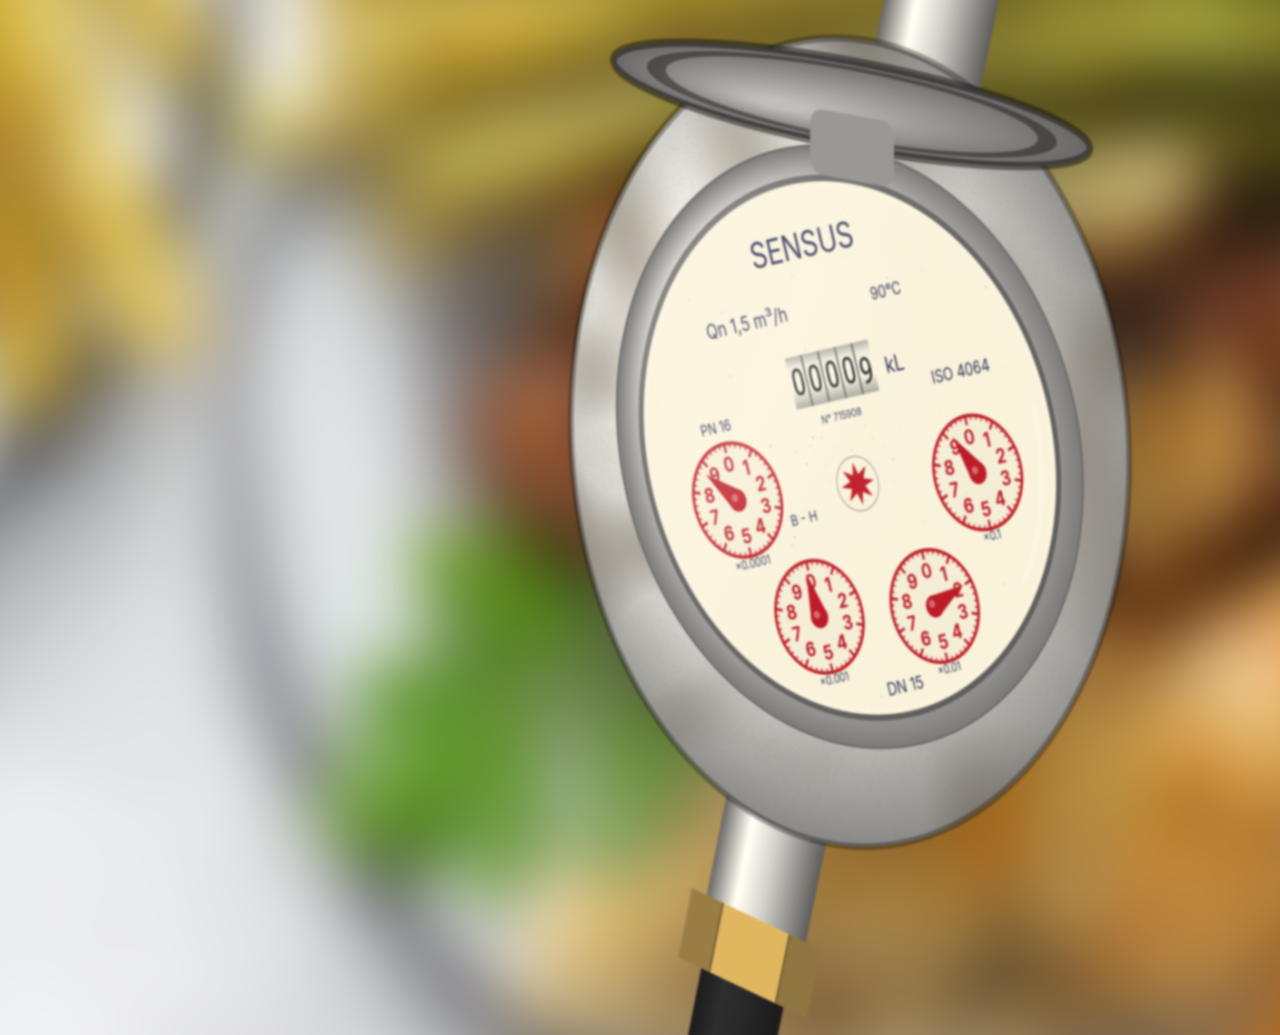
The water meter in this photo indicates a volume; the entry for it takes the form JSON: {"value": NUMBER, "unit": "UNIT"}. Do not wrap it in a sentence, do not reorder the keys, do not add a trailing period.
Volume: {"value": 8.9198, "unit": "kL"}
